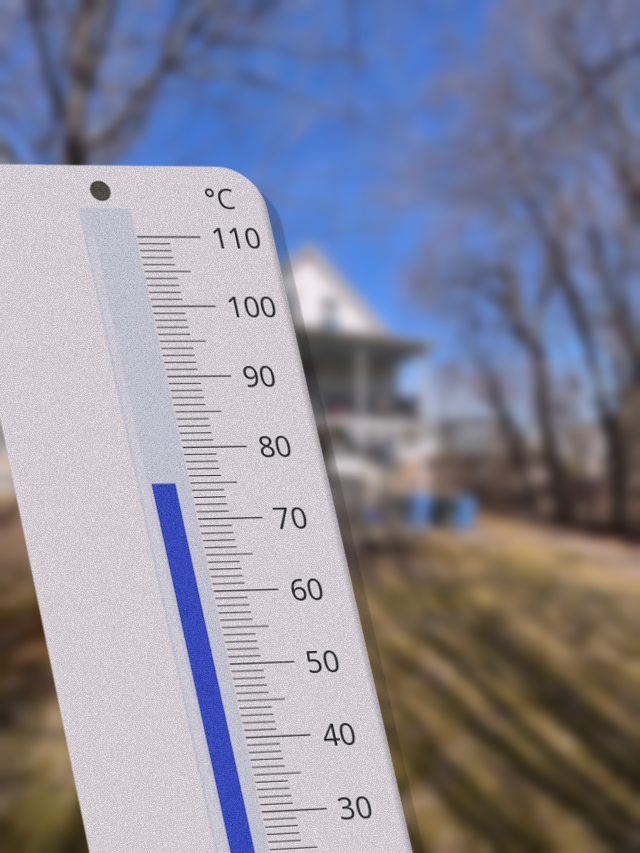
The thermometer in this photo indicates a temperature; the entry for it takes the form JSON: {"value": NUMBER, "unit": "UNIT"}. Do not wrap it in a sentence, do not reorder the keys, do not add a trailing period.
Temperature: {"value": 75, "unit": "°C"}
